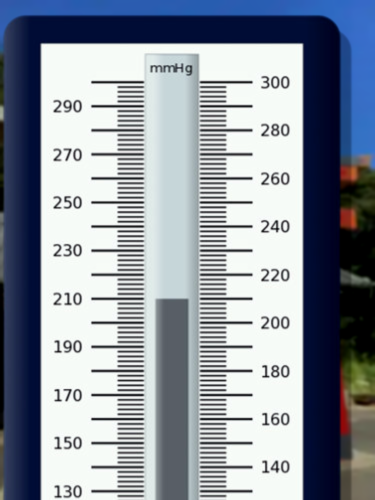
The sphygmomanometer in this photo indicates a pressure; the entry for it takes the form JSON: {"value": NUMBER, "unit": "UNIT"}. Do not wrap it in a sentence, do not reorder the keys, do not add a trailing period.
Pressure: {"value": 210, "unit": "mmHg"}
